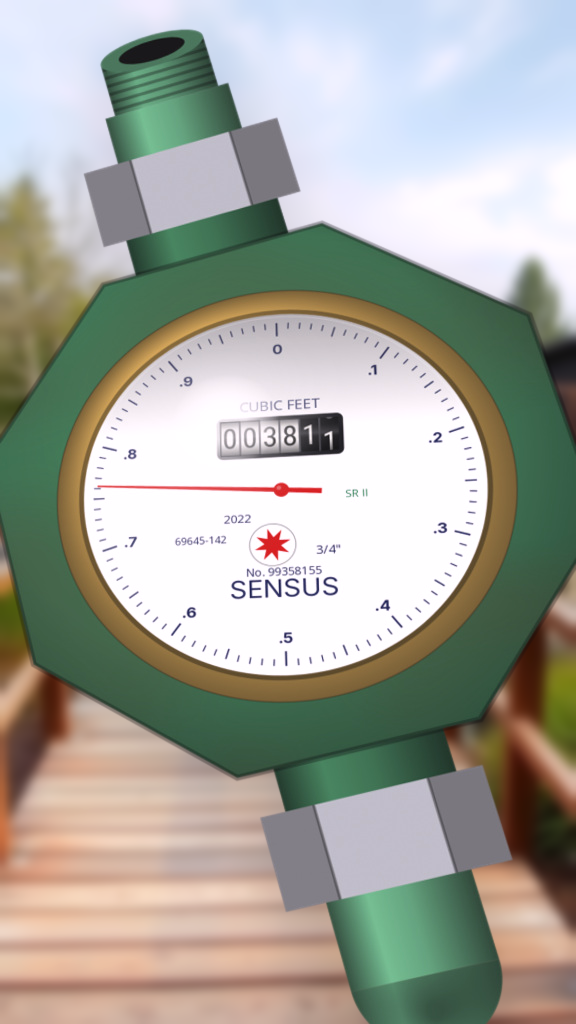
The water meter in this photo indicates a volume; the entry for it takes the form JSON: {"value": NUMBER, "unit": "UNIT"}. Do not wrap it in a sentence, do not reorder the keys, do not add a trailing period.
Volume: {"value": 3810.76, "unit": "ft³"}
